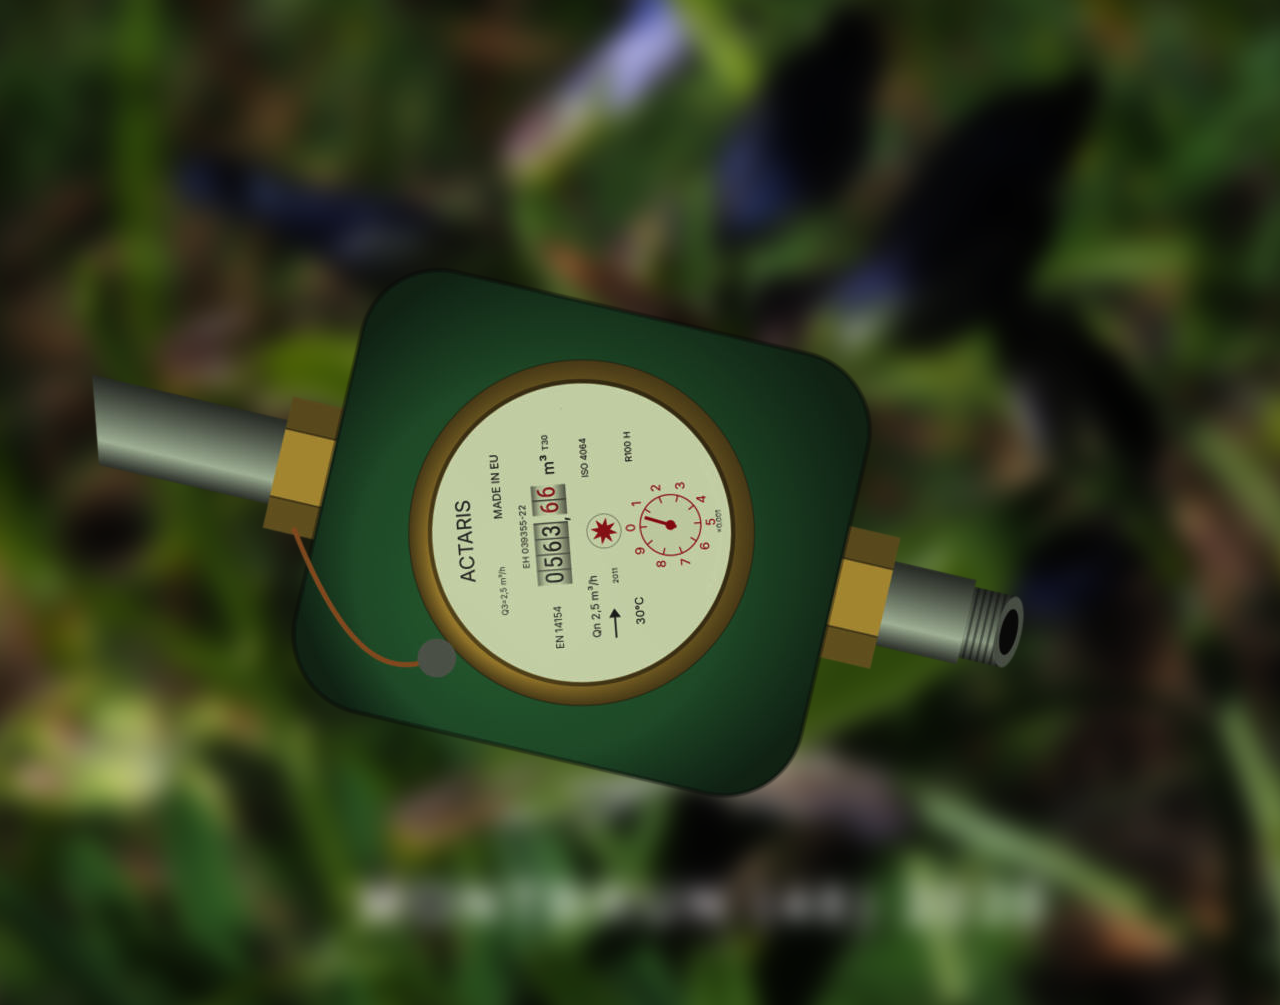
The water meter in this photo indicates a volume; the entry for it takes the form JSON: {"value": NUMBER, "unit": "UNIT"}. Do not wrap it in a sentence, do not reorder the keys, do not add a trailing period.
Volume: {"value": 563.660, "unit": "m³"}
